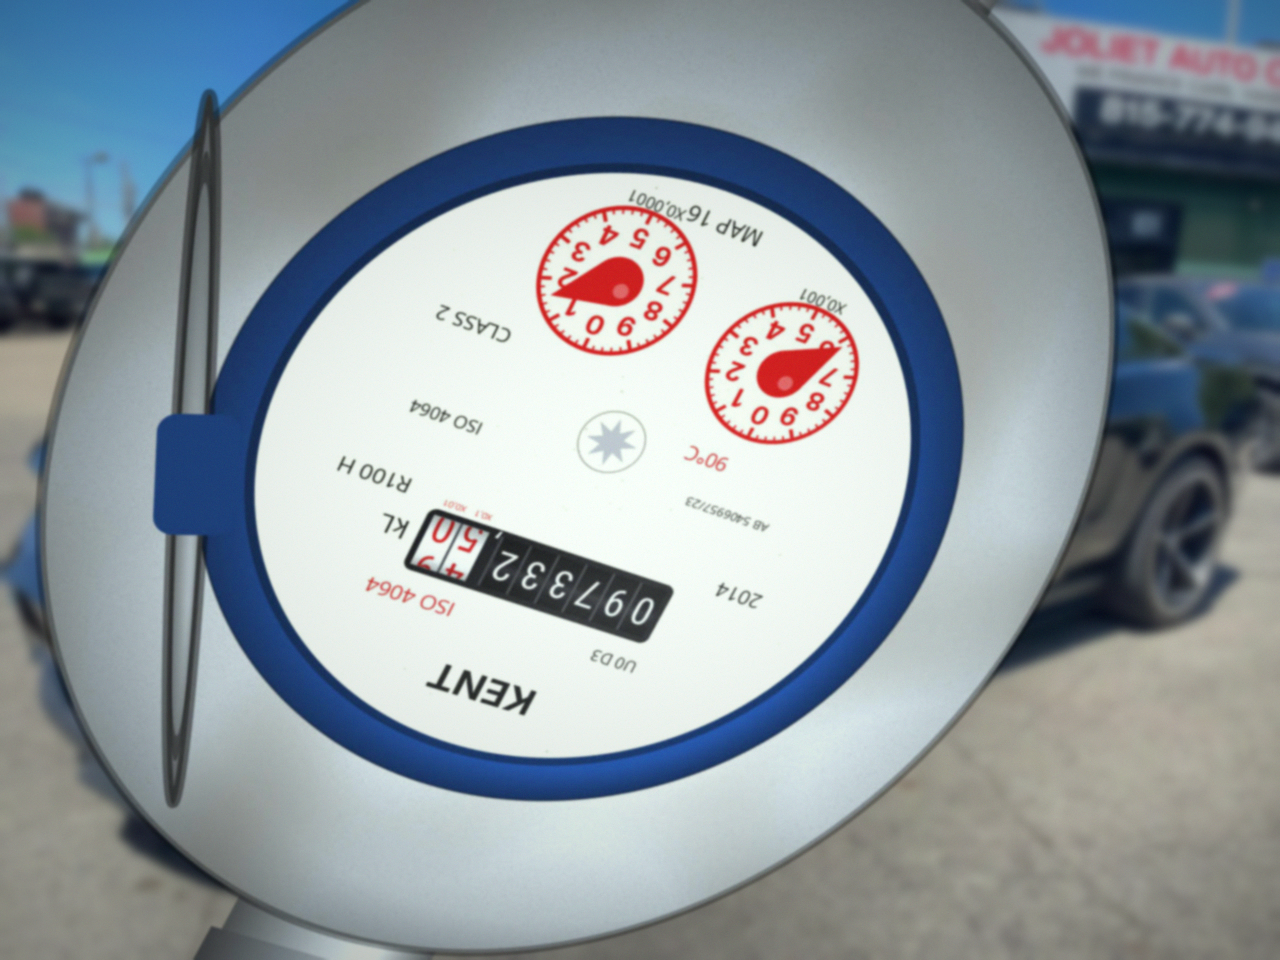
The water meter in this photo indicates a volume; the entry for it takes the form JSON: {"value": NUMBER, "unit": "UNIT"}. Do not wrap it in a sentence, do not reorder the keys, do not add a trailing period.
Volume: {"value": 97332.4961, "unit": "kL"}
